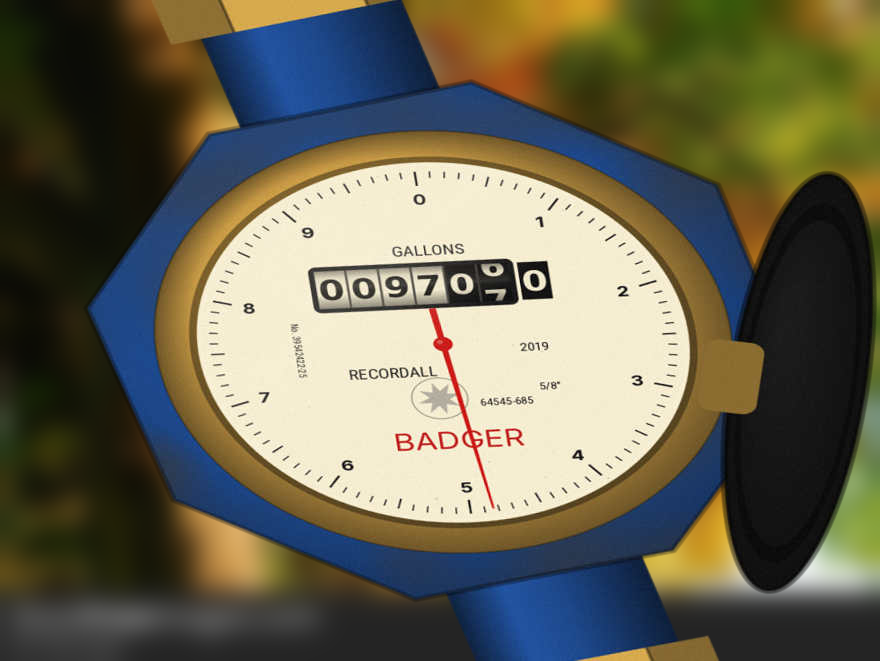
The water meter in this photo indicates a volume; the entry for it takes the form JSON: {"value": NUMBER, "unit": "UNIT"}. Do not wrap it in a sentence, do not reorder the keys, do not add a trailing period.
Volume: {"value": 97064.8, "unit": "gal"}
